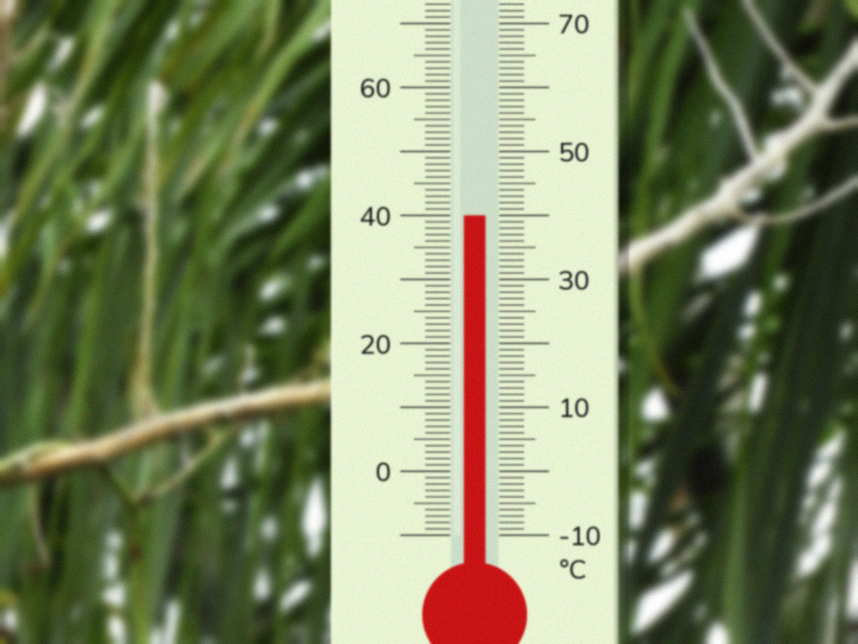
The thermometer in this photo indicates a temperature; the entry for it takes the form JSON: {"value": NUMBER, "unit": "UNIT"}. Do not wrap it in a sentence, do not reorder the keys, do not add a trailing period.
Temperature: {"value": 40, "unit": "°C"}
